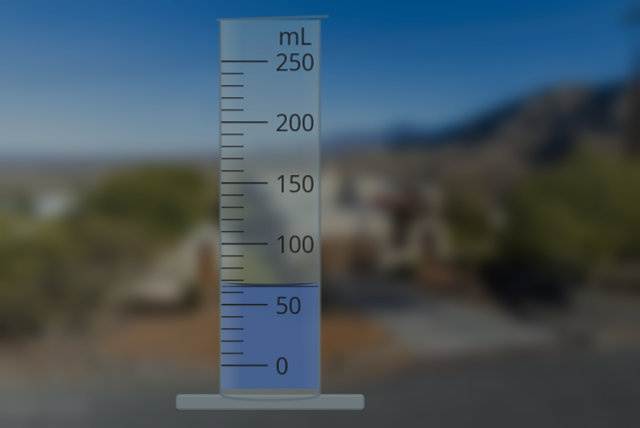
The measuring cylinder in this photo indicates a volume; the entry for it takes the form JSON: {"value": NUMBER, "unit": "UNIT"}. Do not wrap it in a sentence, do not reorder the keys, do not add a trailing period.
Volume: {"value": 65, "unit": "mL"}
